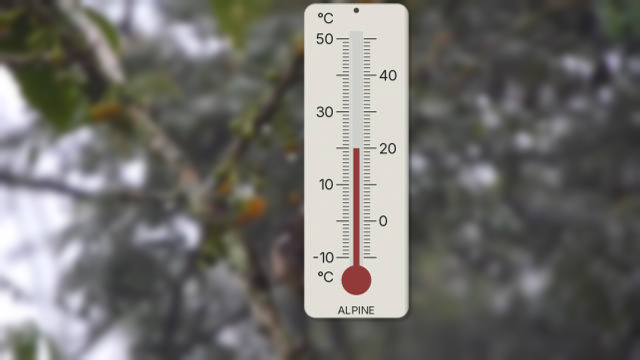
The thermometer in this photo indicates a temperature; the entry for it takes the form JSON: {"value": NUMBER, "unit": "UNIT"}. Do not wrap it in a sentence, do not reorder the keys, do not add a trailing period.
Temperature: {"value": 20, "unit": "°C"}
